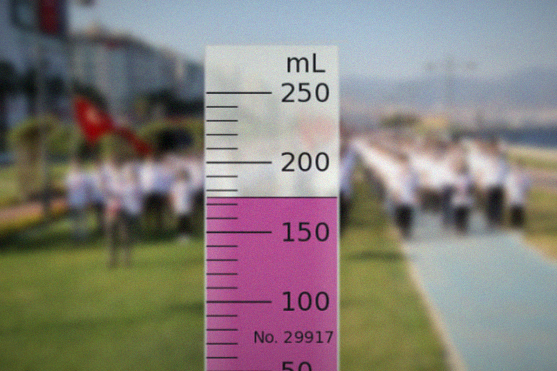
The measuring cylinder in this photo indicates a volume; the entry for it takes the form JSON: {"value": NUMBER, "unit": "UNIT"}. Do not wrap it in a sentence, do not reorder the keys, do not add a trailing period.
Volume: {"value": 175, "unit": "mL"}
